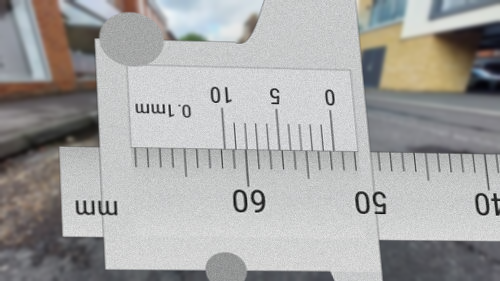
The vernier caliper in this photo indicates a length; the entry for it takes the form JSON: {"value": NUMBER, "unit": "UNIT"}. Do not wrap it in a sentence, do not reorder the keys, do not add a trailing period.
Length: {"value": 52.7, "unit": "mm"}
